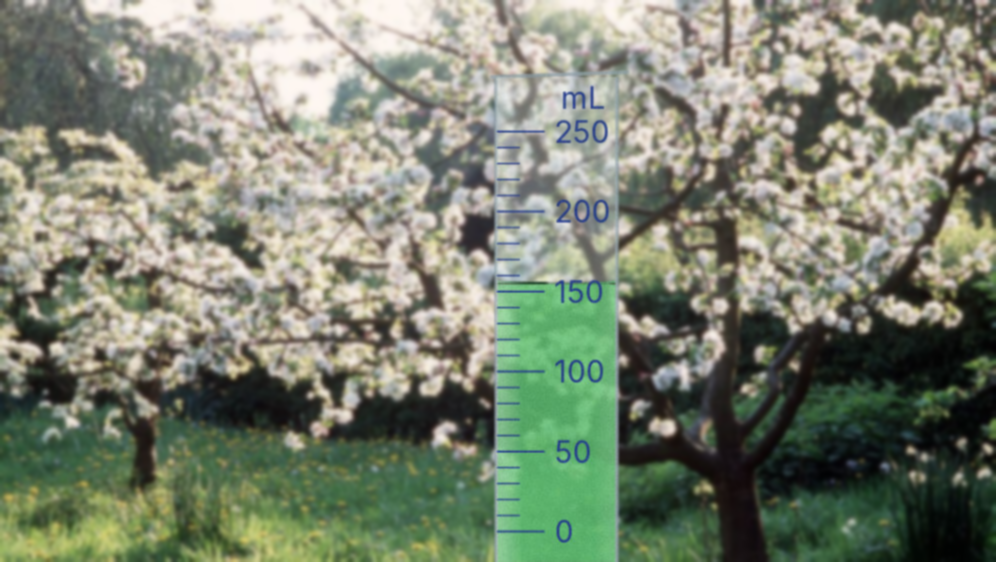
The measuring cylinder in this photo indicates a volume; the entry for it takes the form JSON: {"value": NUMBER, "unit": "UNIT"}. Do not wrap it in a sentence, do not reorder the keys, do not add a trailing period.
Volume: {"value": 155, "unit": "mL"}
